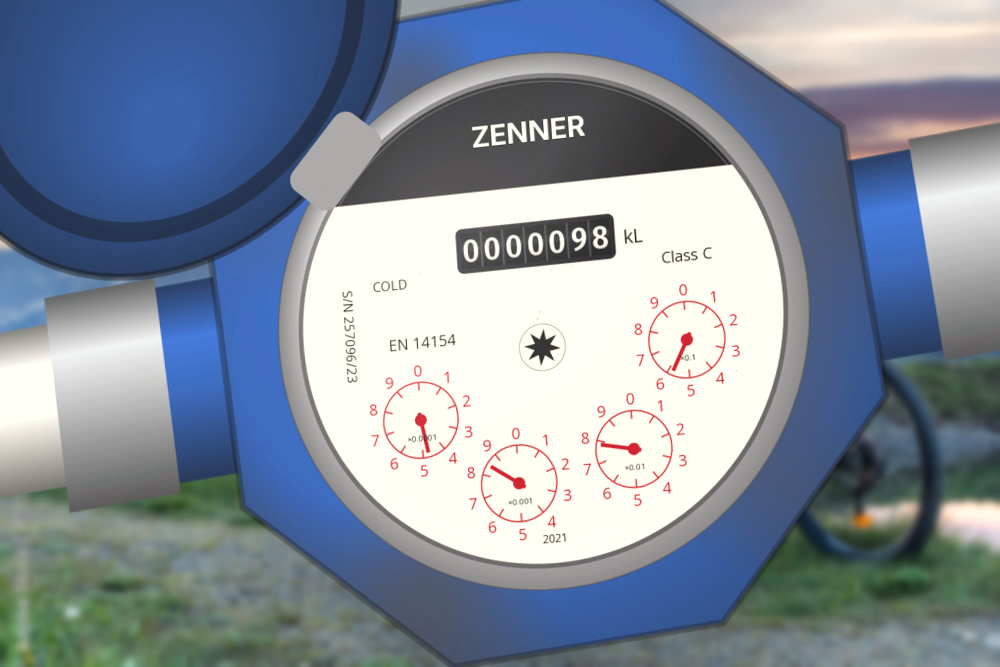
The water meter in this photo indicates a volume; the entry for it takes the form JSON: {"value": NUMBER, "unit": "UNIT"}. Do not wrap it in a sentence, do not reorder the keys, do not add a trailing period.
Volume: {"value": 98.5784, "unit": "kL"}
